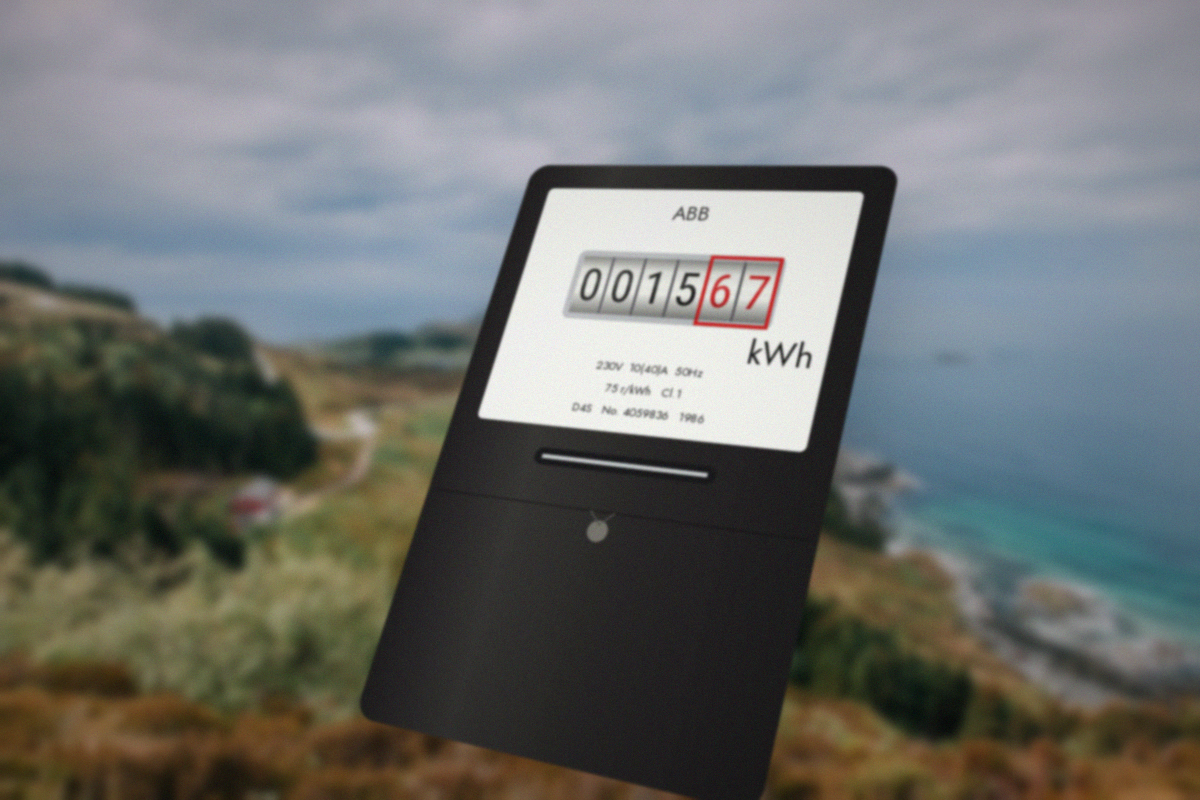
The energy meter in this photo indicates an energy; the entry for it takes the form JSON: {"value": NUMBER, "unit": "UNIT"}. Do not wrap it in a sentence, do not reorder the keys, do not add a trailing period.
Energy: {"value": 15.67, "unit": "kWh"}
